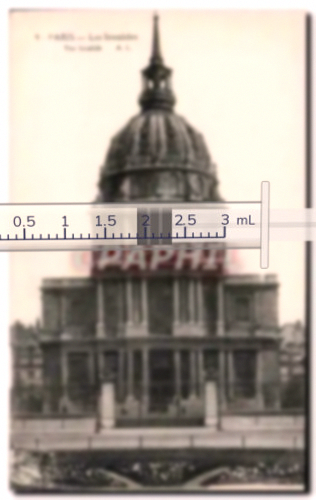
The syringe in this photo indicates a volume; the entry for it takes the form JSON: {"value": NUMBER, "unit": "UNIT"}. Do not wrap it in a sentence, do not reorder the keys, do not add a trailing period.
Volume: {"value": 1.9, "unit": "mL"}
